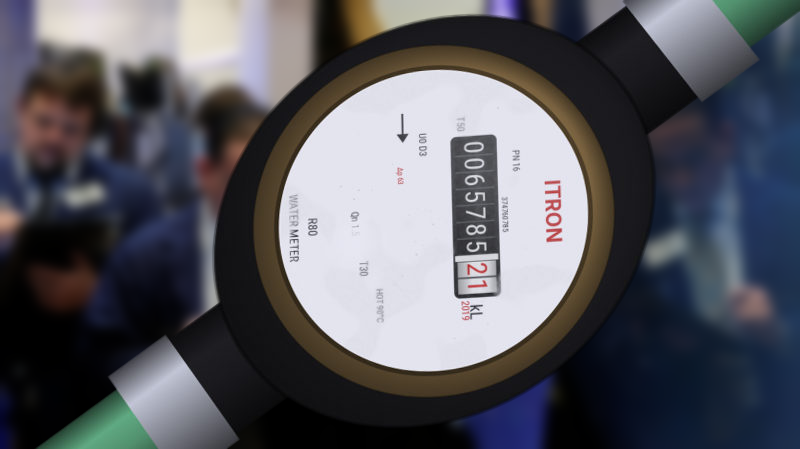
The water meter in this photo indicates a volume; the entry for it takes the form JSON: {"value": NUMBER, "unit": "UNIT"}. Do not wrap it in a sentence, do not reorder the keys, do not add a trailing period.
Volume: {"value": 65785.21, "unit": "kL"}
